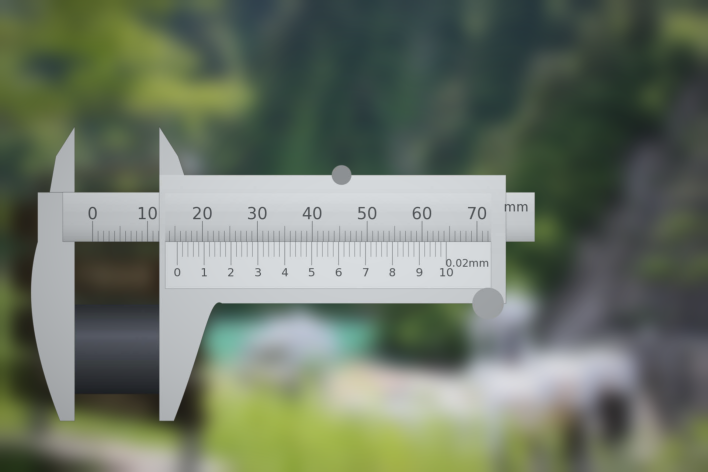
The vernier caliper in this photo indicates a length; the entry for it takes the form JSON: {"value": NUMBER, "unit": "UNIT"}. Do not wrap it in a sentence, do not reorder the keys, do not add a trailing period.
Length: {"value": 15.4, "unit": "mm"}
